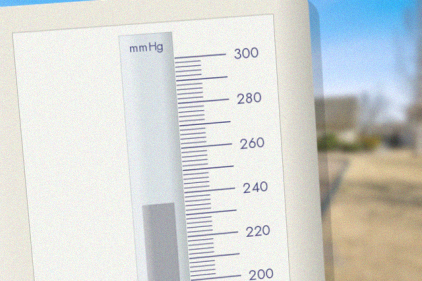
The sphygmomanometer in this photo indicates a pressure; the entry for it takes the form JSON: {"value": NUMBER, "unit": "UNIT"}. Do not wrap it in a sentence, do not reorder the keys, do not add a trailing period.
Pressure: {"value": 236, "unit": "mmHg"}
